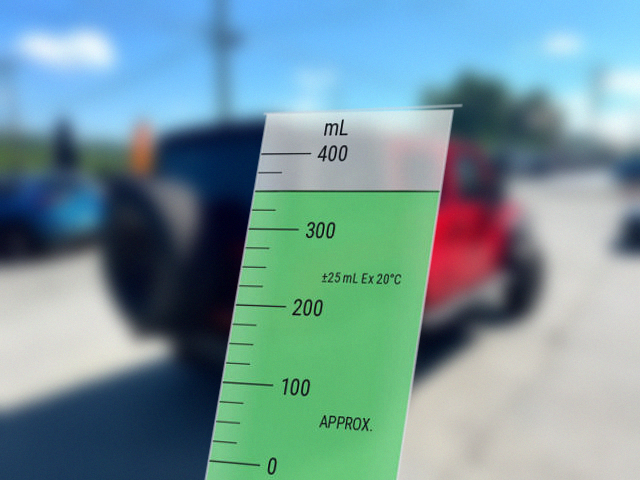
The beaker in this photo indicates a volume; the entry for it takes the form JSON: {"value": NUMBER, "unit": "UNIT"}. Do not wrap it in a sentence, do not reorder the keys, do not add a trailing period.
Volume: {"value": 350, "unit": "mL"}
